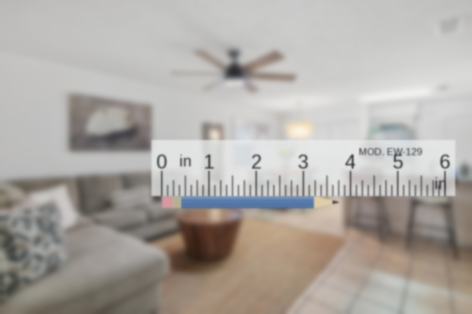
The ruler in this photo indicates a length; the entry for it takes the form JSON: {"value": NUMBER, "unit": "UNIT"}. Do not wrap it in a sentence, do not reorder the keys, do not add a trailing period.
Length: {"value": 3.75, "unit": "in"}
